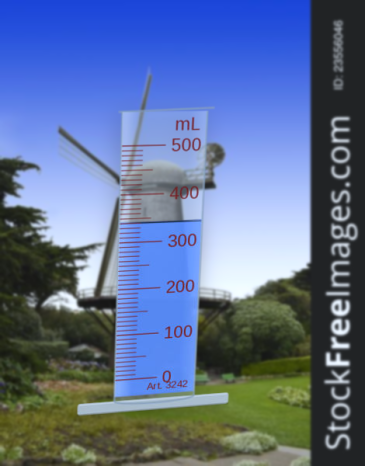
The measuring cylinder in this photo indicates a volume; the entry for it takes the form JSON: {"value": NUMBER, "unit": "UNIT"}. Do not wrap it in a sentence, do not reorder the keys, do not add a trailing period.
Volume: {"value": 340, "unit": "mL"}
